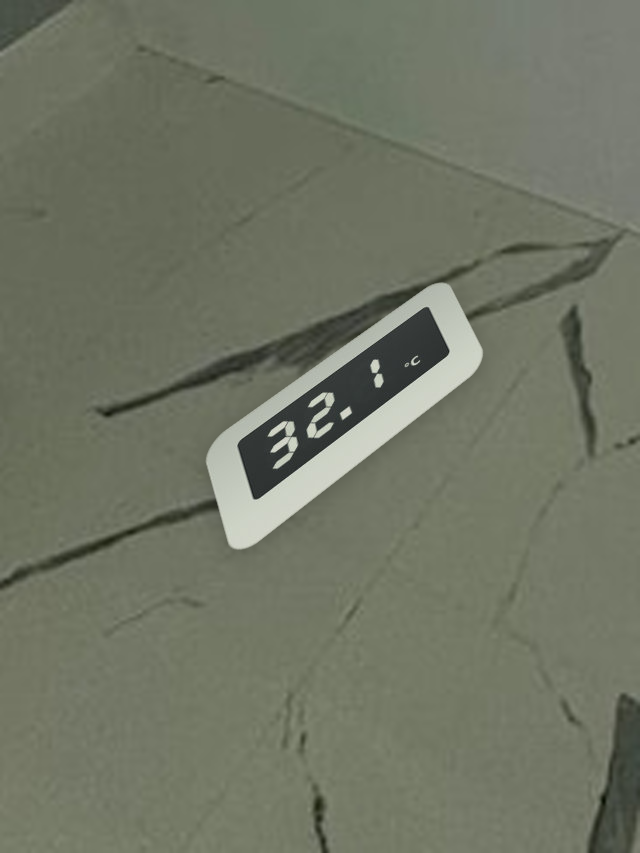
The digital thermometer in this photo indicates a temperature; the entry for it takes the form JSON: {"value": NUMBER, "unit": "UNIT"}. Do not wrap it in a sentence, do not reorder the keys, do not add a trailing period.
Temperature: {"value": 32.1, "unit": "°C"}
